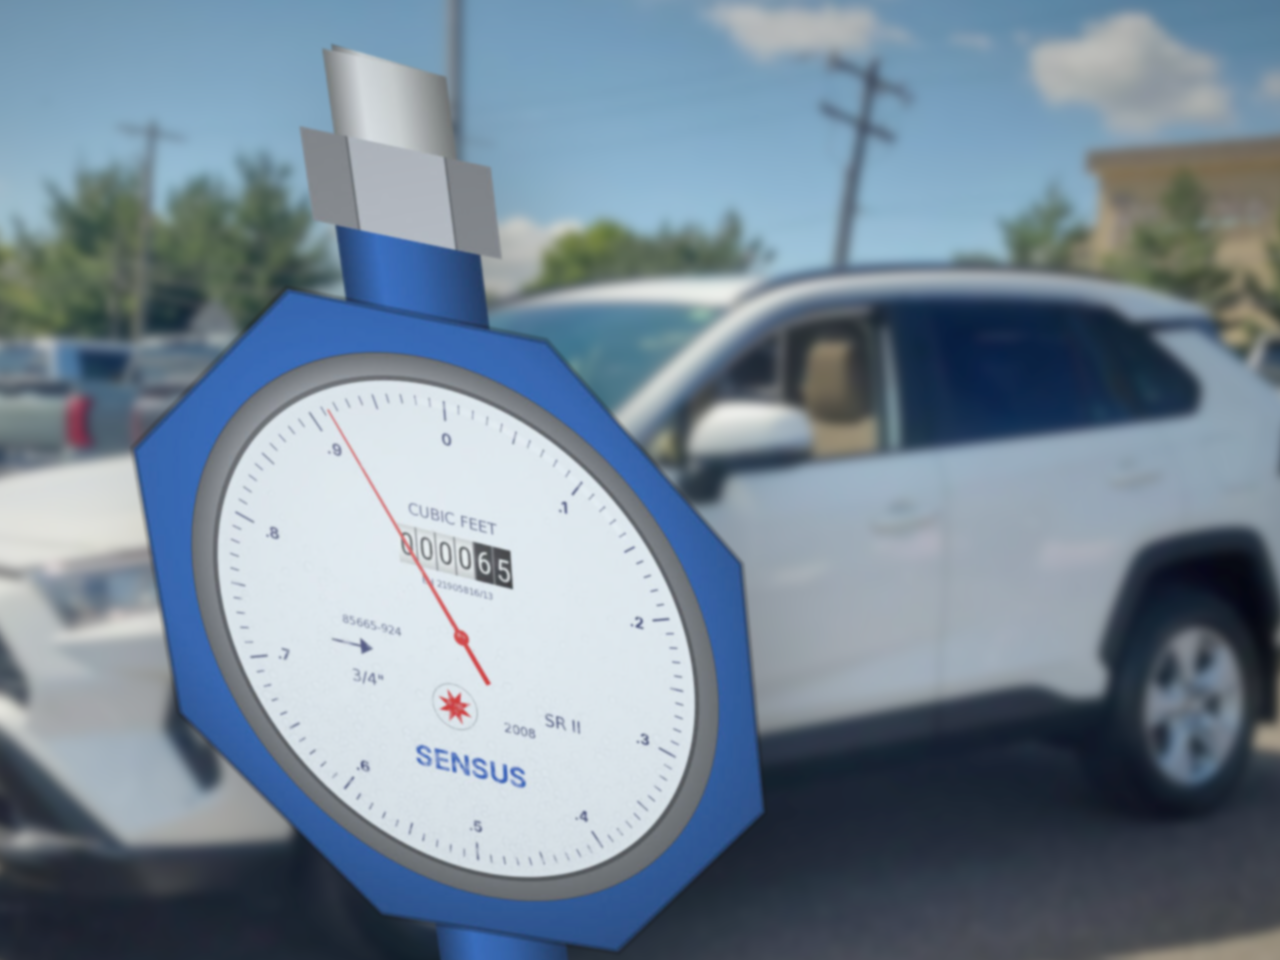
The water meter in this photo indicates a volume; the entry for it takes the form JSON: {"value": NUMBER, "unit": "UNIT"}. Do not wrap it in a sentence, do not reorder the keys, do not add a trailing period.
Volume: {"value": 64.91, "unit": "ft³"}
